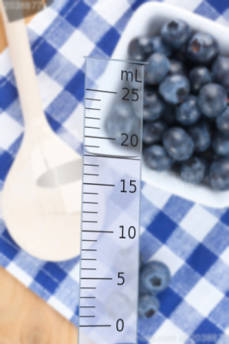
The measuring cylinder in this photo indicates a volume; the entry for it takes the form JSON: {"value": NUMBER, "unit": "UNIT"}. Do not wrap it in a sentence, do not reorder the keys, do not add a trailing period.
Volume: {"value": 18, "unit": "mL"}
